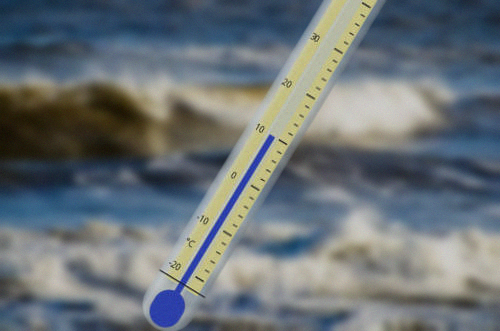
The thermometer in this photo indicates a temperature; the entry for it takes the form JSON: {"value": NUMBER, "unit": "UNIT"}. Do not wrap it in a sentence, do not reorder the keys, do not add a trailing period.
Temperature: {"value": 10, "unit": "°C"}
